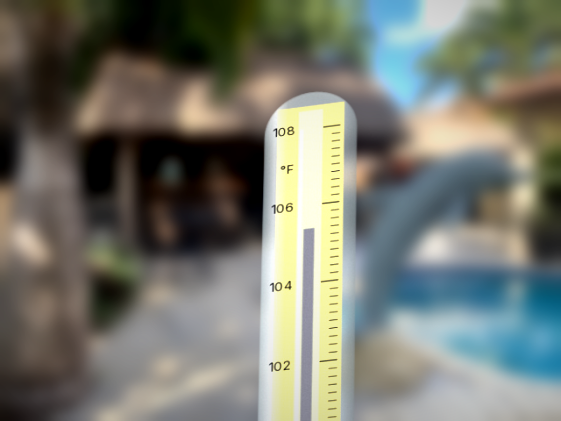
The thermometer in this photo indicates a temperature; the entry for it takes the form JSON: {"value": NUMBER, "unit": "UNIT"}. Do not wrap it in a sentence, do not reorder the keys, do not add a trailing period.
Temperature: {"value": 105.4, "unit": "°F"}
